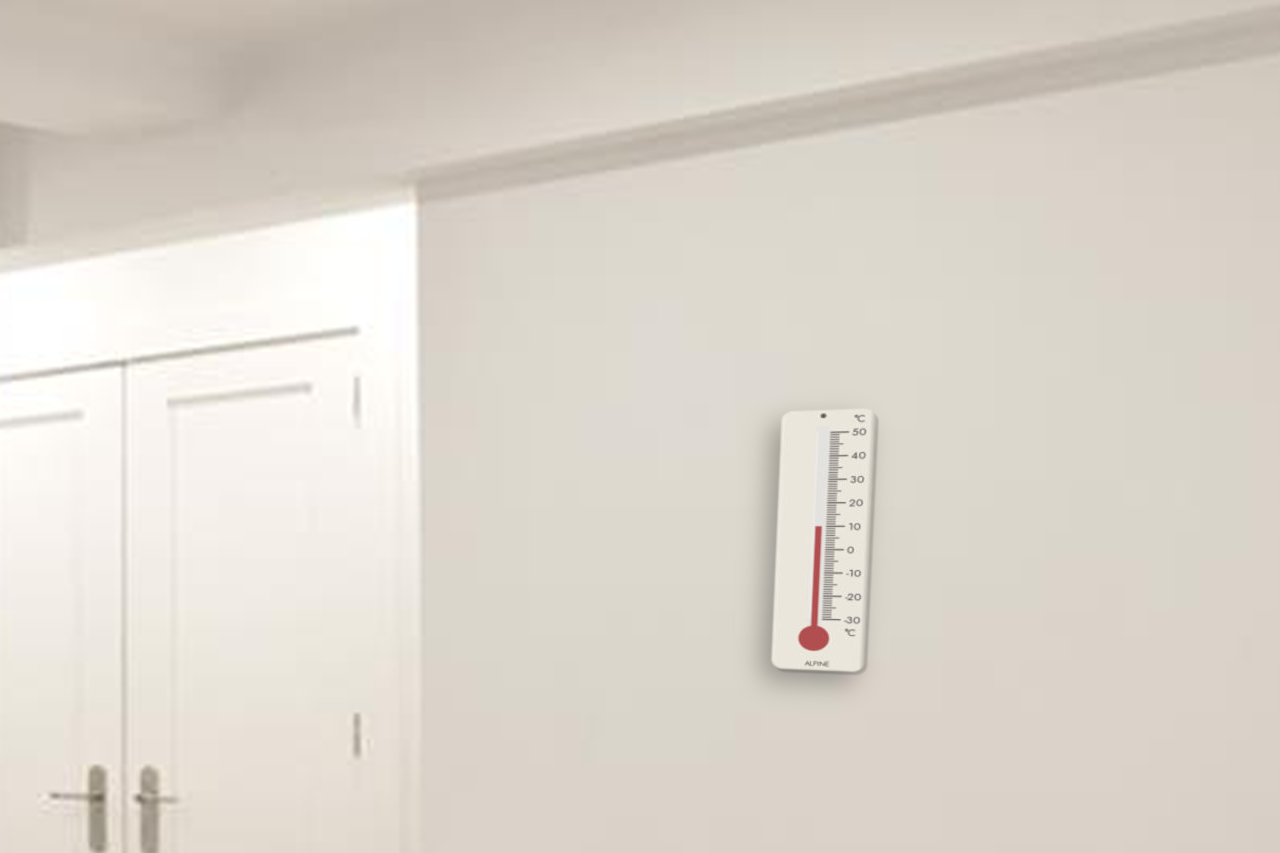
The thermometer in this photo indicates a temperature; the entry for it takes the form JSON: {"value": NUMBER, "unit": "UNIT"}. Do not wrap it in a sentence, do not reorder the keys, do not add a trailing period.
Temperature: {"value": 10, "unit": "°C"}
